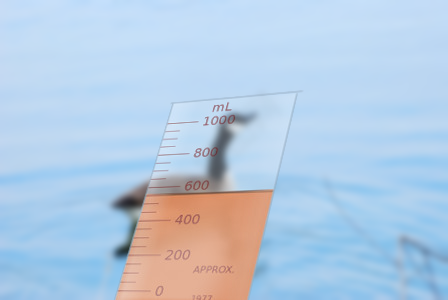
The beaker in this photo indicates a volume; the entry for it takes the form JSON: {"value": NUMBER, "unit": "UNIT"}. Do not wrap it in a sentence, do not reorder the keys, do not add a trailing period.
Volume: {"value": 550, "unit": "mL"}
